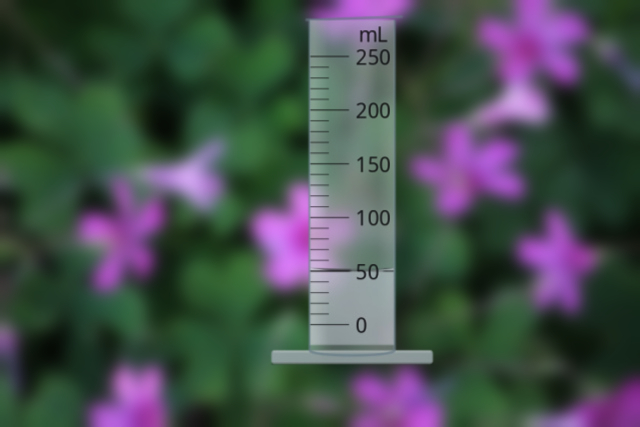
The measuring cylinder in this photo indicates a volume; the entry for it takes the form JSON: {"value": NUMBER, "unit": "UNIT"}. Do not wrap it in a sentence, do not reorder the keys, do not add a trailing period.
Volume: {"value": 50, "unit": "mL"}
